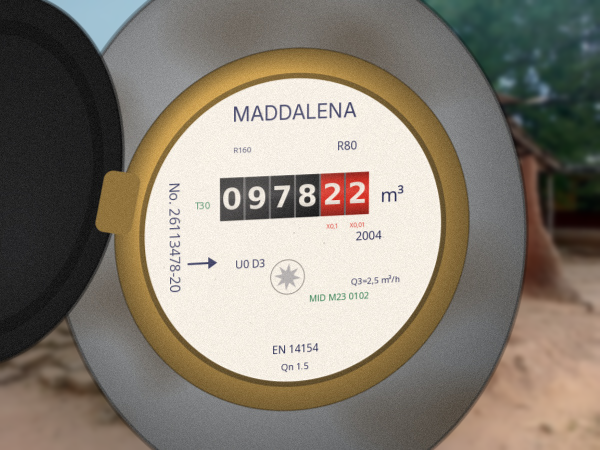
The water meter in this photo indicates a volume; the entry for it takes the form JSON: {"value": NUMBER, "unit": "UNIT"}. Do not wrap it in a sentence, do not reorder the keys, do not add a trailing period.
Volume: {"value": 978.22, "unit": "m³"}
